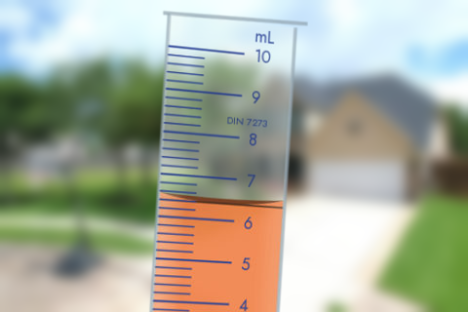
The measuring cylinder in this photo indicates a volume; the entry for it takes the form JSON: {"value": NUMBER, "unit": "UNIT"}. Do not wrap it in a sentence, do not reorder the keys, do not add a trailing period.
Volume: {"value": 6.4, "unit": "mL"}
